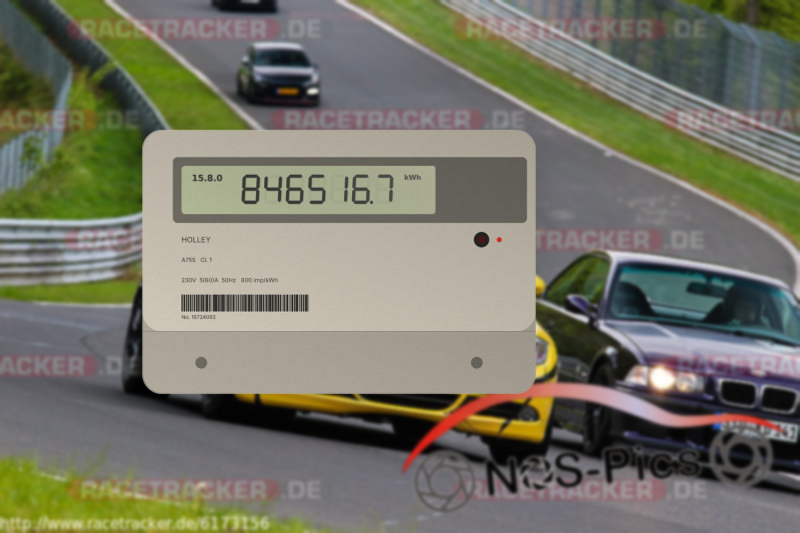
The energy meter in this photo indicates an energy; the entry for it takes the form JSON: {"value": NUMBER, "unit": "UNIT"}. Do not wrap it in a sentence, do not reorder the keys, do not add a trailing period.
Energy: {"value": 846516.7, "unit": "kWh"}
